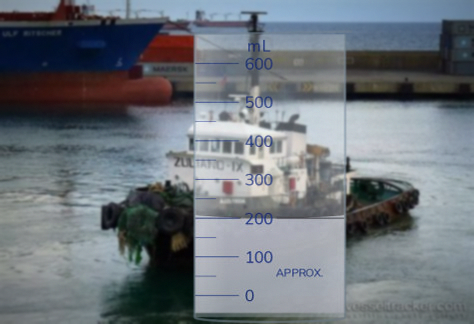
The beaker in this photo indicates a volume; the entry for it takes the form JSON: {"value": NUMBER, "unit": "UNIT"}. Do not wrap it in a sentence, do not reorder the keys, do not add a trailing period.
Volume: {"value": 200, "unit": "mL"}
